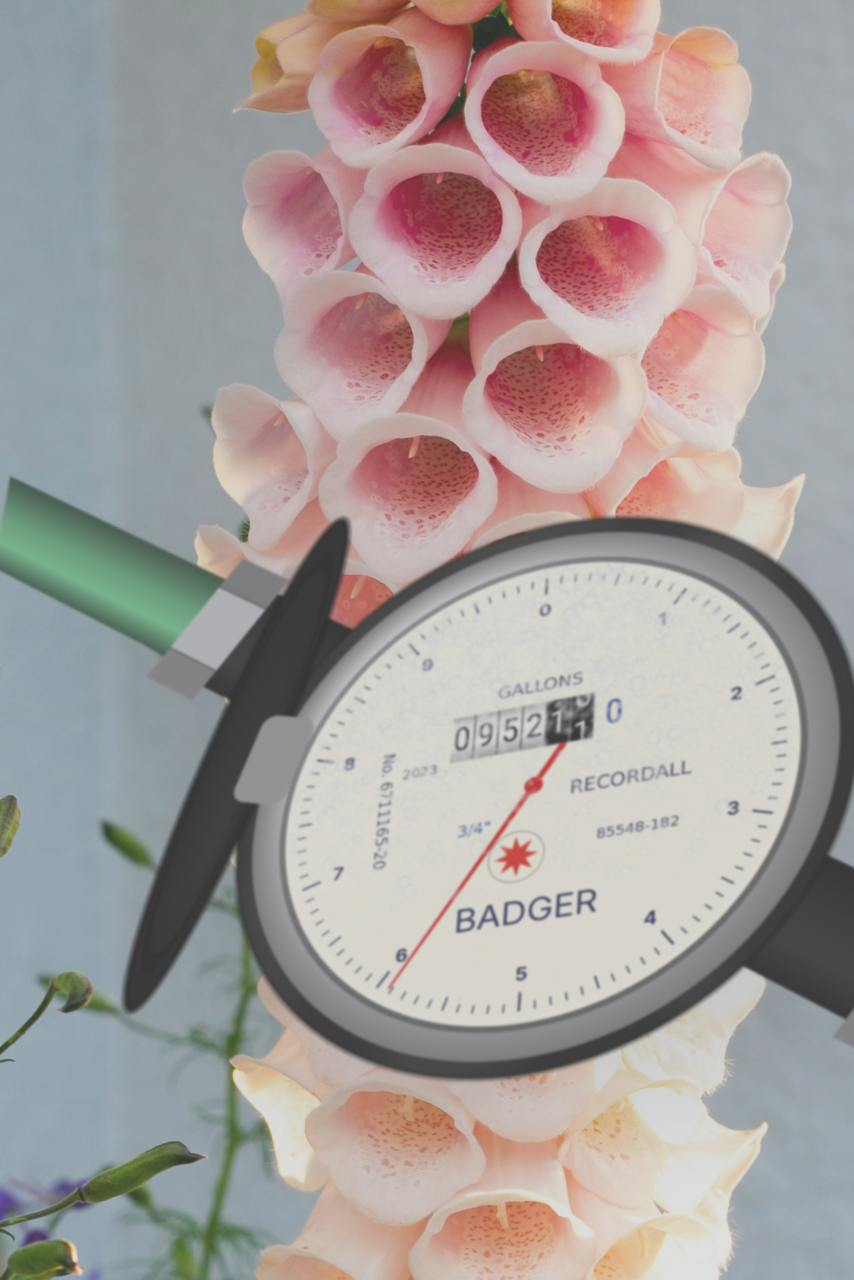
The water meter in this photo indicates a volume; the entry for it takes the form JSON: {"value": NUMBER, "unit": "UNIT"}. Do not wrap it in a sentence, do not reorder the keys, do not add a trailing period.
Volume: {"value": 952105.9, "unit": "gal"}
